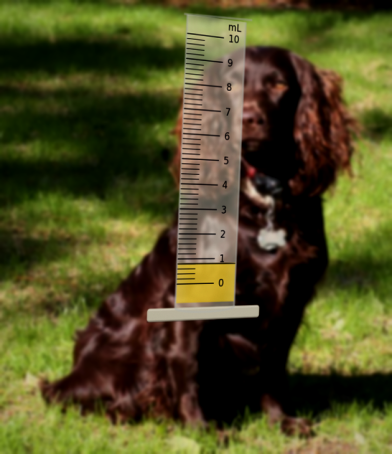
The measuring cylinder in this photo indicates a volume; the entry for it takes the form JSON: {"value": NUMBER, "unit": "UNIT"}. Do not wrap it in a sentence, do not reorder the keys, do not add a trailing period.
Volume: {"value": 0.8, "unit": "mL"}
